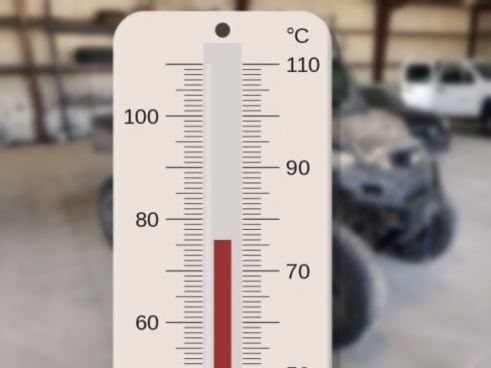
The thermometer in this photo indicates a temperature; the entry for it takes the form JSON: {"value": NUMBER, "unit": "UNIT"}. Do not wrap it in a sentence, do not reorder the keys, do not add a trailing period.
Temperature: {"value": 76, "unit": "°C"}
